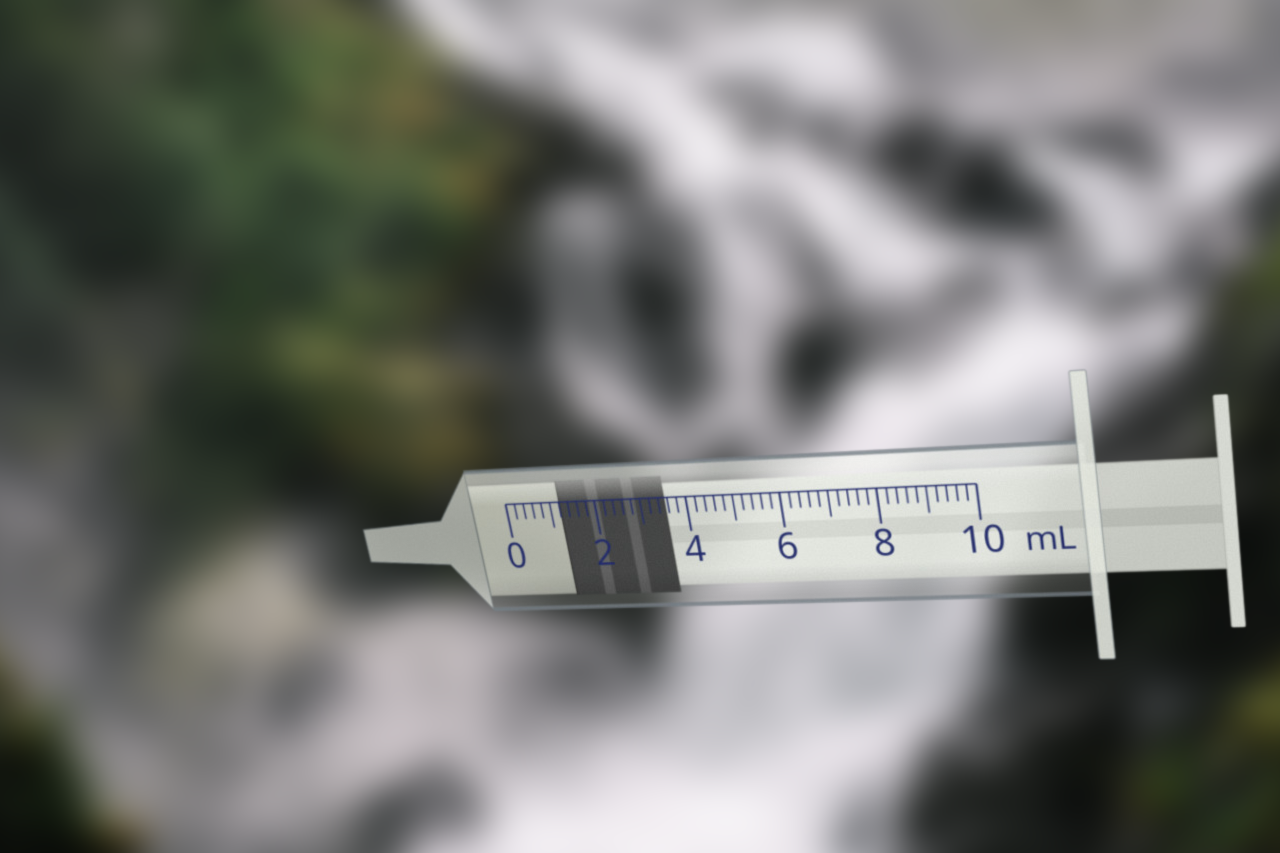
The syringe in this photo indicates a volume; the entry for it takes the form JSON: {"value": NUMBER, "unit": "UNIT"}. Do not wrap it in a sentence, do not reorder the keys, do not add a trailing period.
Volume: {"value": 1.2, "unit": "mL"}
